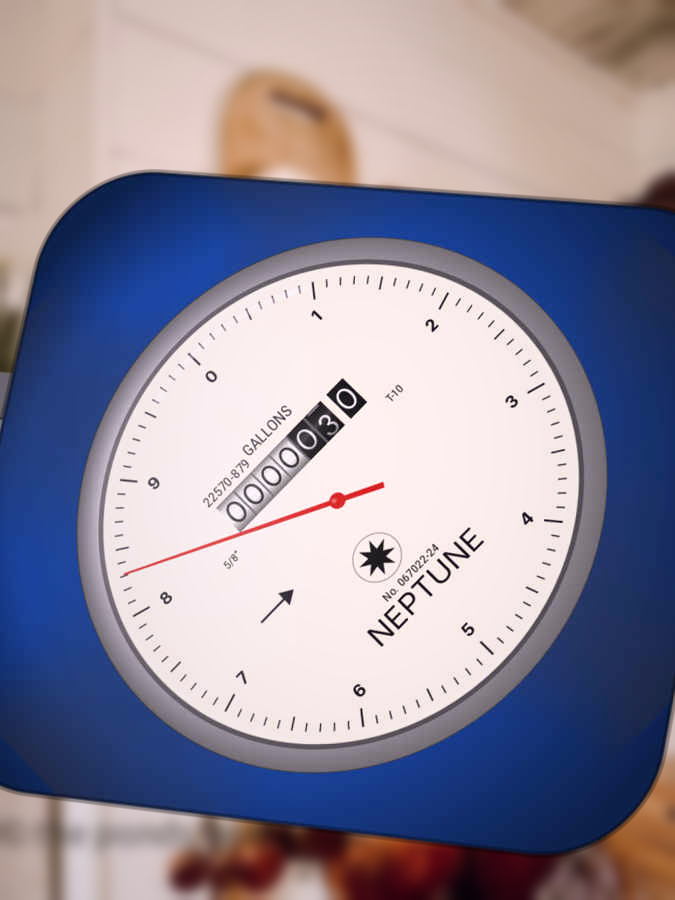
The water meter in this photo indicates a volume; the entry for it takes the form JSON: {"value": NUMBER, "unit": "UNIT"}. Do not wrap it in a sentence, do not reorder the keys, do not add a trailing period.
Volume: {"value": 28.3, "unit": "gal"}
